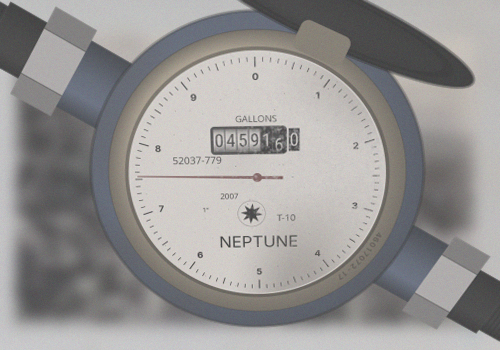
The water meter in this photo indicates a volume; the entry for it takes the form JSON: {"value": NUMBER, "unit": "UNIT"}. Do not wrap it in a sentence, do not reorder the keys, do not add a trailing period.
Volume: {"value": 459157.5, "unit": "gal"}
